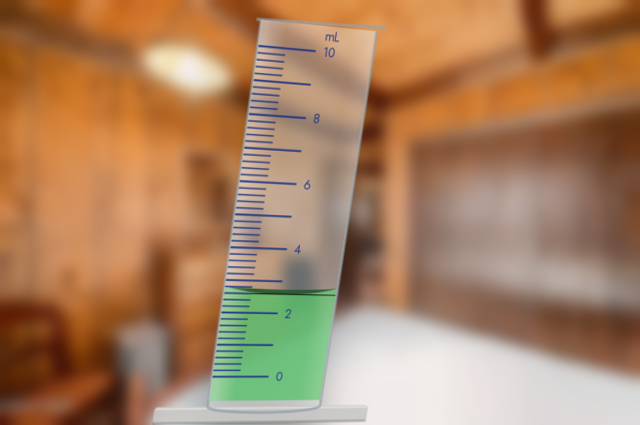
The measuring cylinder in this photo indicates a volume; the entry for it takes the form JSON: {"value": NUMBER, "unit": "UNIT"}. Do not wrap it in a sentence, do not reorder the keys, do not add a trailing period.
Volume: {"value": 2.6, "unit": "mL"}
